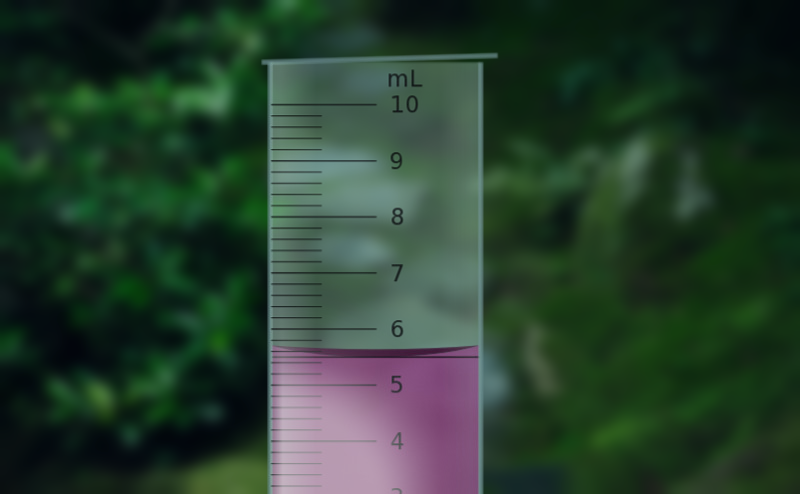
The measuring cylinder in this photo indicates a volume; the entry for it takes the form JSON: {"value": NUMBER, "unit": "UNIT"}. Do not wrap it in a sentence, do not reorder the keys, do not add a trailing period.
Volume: {"value": 5.5, "unit": "mL"}
